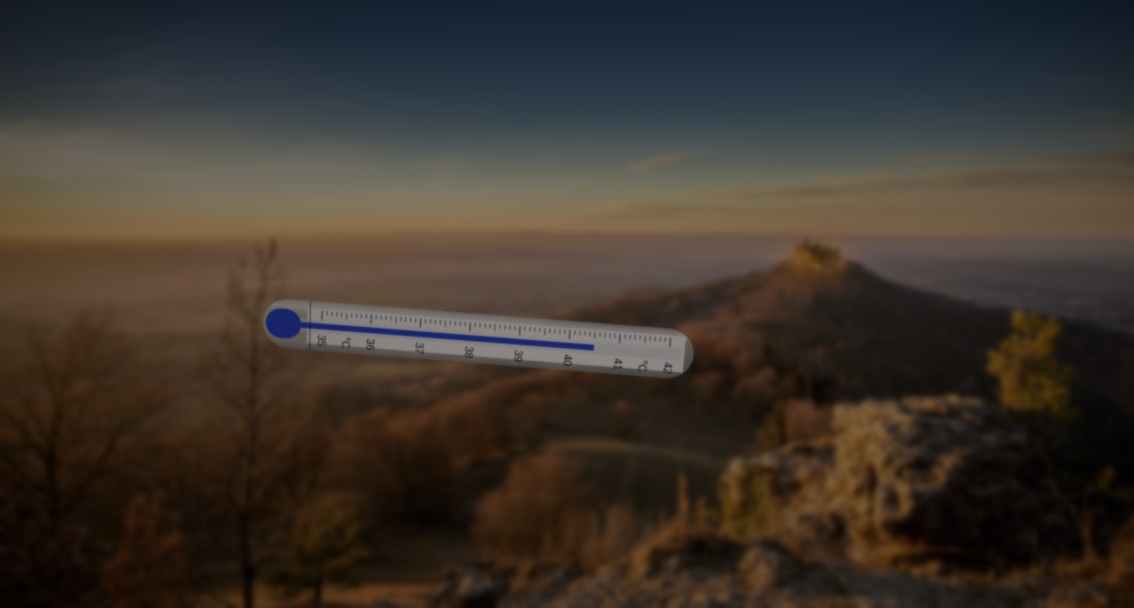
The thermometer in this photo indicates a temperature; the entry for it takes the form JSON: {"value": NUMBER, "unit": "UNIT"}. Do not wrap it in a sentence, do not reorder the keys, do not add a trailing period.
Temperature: {"value": 40.5, "unit": "°C"}
